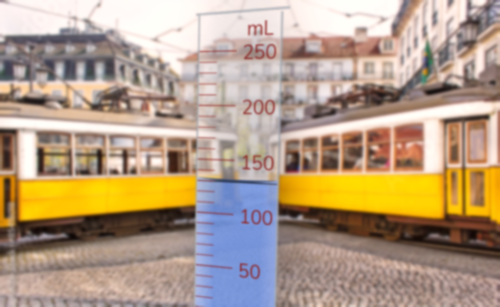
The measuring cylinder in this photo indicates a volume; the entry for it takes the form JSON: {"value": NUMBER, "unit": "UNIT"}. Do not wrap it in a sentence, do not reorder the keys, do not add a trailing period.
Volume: {"value": 130, "unit": "mL"}
